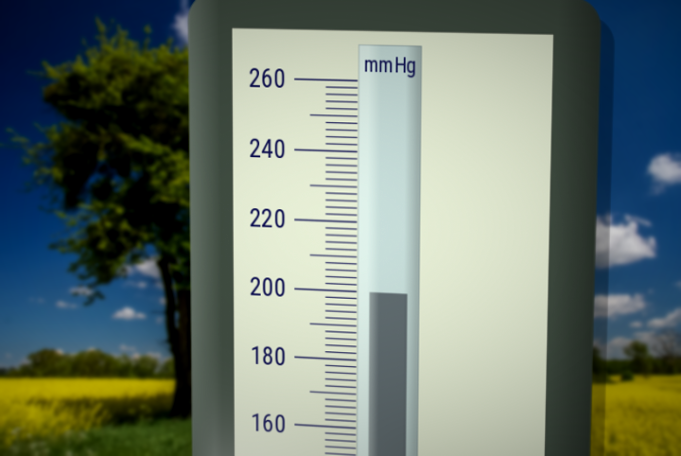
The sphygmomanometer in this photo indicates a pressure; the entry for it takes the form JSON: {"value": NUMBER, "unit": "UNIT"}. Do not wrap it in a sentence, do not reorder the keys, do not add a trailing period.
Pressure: {"value": 200, "unit": "mmHg"}
